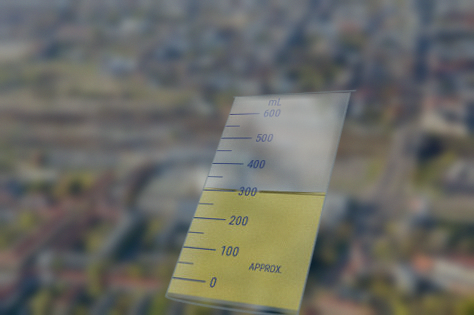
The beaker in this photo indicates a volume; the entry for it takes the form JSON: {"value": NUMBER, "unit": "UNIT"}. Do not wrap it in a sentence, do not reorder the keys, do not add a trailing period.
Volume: {"value": 300, "unit": "mL"}
